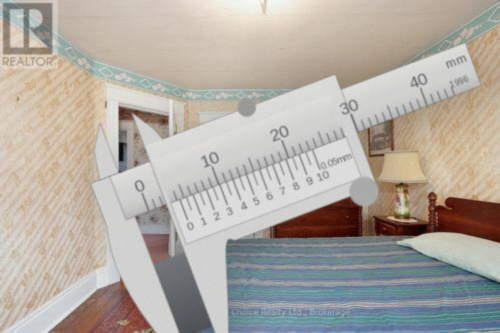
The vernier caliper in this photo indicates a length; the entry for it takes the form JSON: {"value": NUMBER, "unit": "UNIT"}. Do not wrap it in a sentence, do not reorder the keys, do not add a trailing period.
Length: {"value": 4.4, "unit": "mm"}
